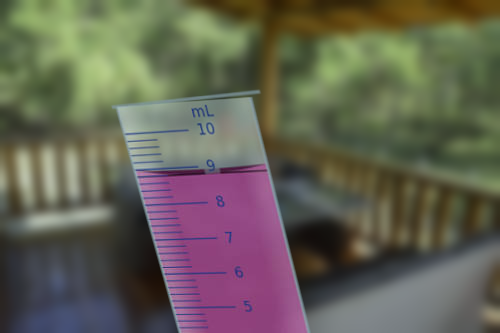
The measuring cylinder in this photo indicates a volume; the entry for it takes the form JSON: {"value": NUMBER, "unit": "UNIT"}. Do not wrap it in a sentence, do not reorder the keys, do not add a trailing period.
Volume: {"value": 8.8, "unit": "mL"}
